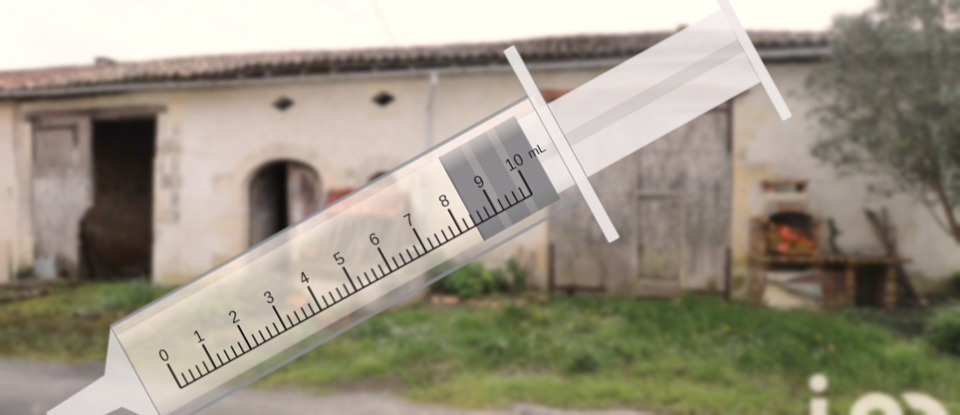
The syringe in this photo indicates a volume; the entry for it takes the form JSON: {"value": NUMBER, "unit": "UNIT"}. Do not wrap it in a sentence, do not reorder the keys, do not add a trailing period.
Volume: {"value": 8.4, "unit": "mL"}
